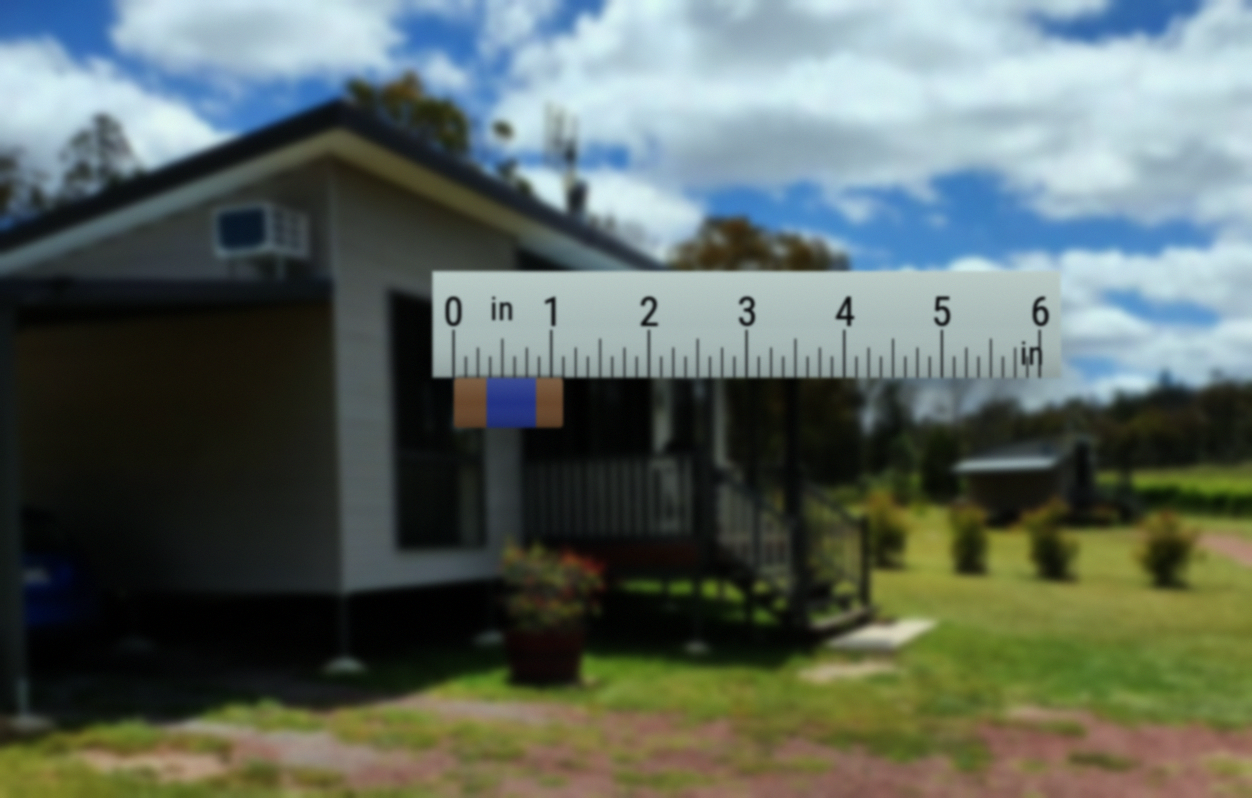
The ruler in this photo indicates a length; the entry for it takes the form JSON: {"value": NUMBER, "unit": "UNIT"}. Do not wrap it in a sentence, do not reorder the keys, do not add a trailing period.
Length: {"value": 1.125, "unit": "in"}
